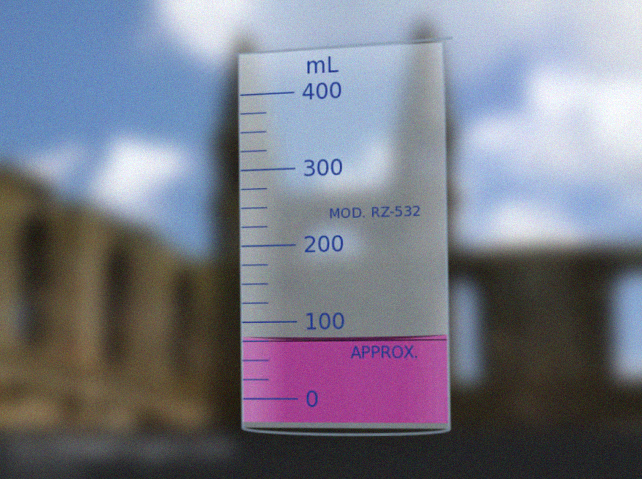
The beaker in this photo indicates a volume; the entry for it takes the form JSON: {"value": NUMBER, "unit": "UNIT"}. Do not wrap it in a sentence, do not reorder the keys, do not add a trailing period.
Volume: {"value": 75, "unit": "mL"}
